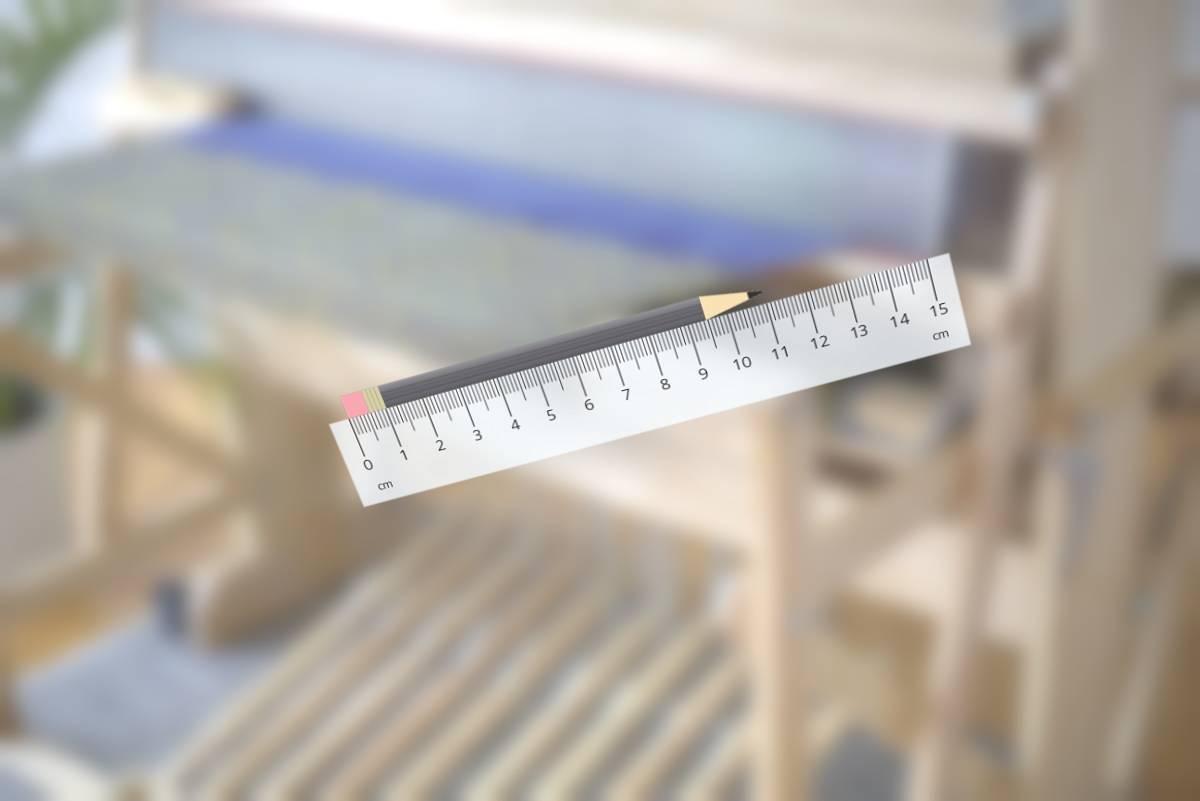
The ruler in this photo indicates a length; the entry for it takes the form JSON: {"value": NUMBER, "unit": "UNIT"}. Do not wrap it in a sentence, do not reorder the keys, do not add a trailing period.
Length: {"value": 11, "unit": "cm"}
